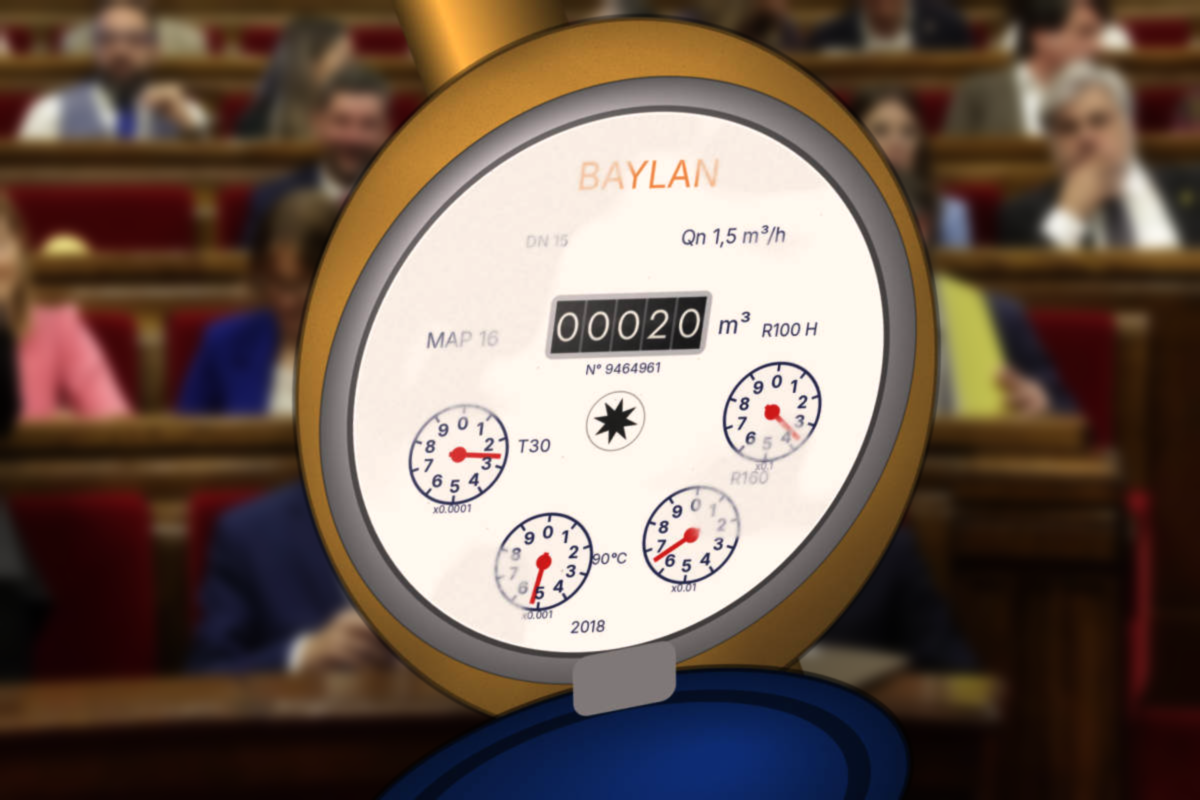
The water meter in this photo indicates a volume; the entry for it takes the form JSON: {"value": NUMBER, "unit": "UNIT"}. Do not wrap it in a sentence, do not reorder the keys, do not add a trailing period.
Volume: {"value": 20.3652, "unit": "m³"}
